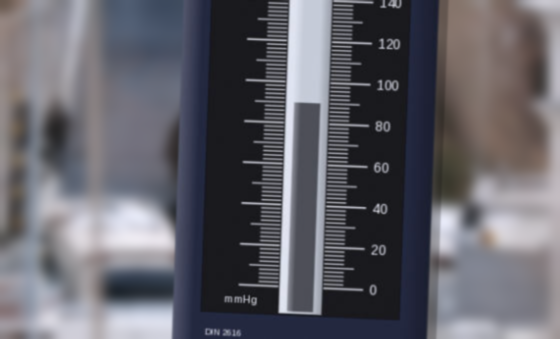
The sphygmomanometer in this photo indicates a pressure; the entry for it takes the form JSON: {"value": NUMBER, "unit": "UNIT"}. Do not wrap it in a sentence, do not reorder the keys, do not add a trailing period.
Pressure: {"value": 90, "unit": "mmHg"}
